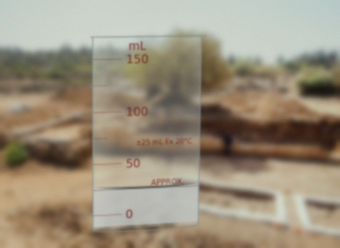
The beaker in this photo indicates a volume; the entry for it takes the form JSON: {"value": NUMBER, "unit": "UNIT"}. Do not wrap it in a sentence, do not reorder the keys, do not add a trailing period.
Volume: {"value": 25, "unit": "mL"}
